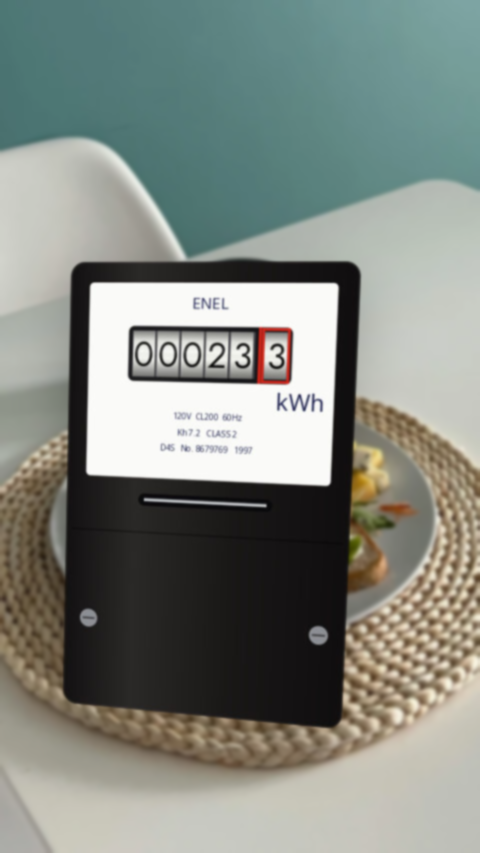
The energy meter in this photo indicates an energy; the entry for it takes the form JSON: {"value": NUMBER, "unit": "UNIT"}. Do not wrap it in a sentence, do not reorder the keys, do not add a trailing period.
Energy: {"value": 23.3, "unit": "kWh"}
